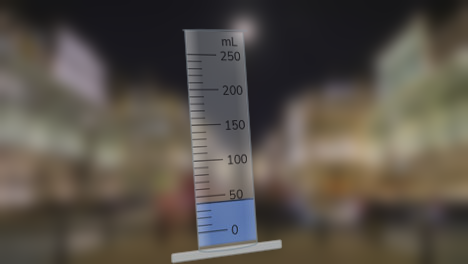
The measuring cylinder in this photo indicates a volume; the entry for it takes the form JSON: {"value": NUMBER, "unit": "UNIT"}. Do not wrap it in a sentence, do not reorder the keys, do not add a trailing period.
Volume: {"value": 40, "unit": "mL"}
